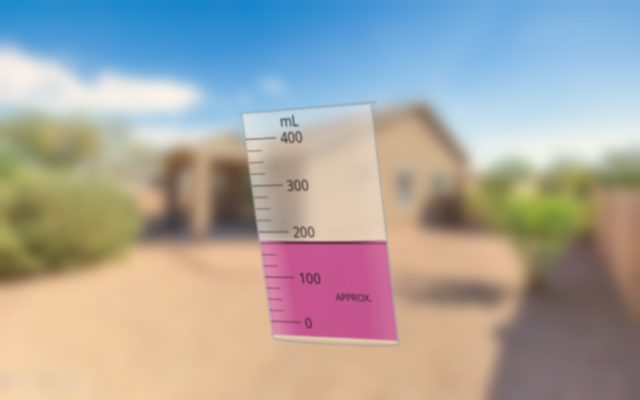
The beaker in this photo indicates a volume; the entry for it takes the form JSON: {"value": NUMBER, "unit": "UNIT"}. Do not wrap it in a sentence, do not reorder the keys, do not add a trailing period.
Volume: {"value": 175, "unit": "mL"}
